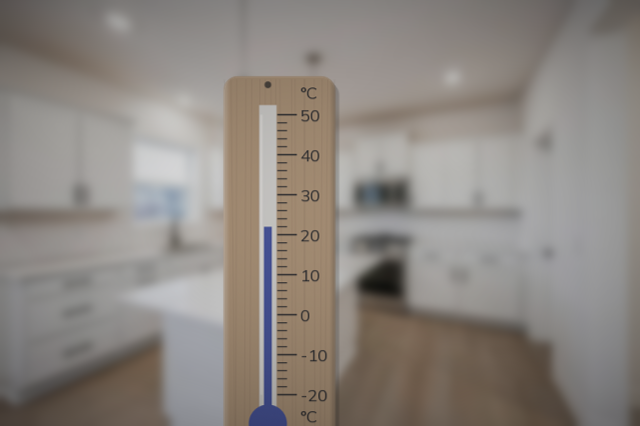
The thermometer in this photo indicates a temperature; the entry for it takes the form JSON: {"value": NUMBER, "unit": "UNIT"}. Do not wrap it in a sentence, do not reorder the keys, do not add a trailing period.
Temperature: {"value": 22, "unit": "°C"}
